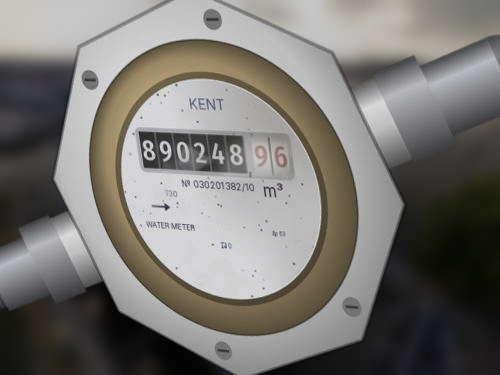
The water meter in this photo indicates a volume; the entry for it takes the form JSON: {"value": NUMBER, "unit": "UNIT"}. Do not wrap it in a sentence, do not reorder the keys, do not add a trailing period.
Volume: {"value": 890248.96, "unit": "m³"}
